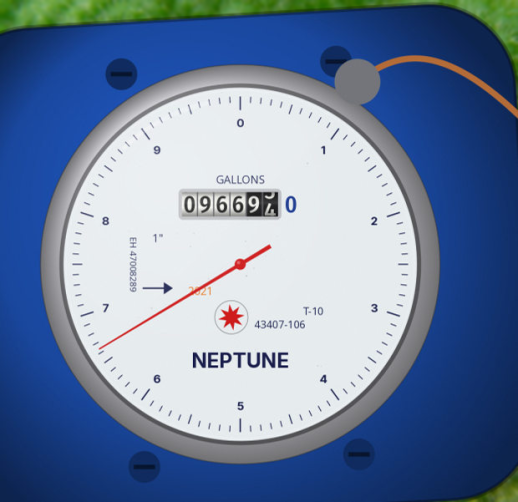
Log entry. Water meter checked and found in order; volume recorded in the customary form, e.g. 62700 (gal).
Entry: 966936.6 (gal)
